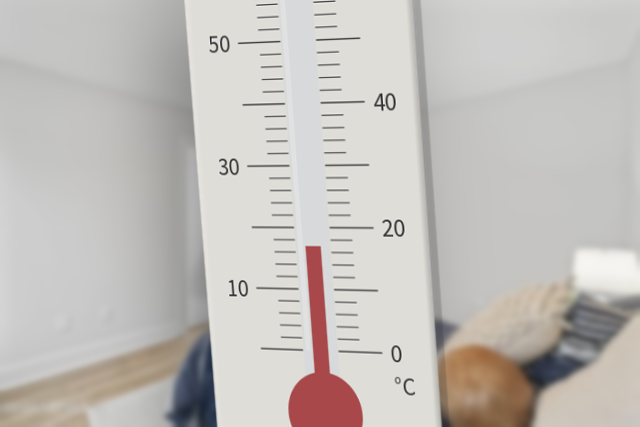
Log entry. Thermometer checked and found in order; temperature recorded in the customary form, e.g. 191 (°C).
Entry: 17 (°C)
